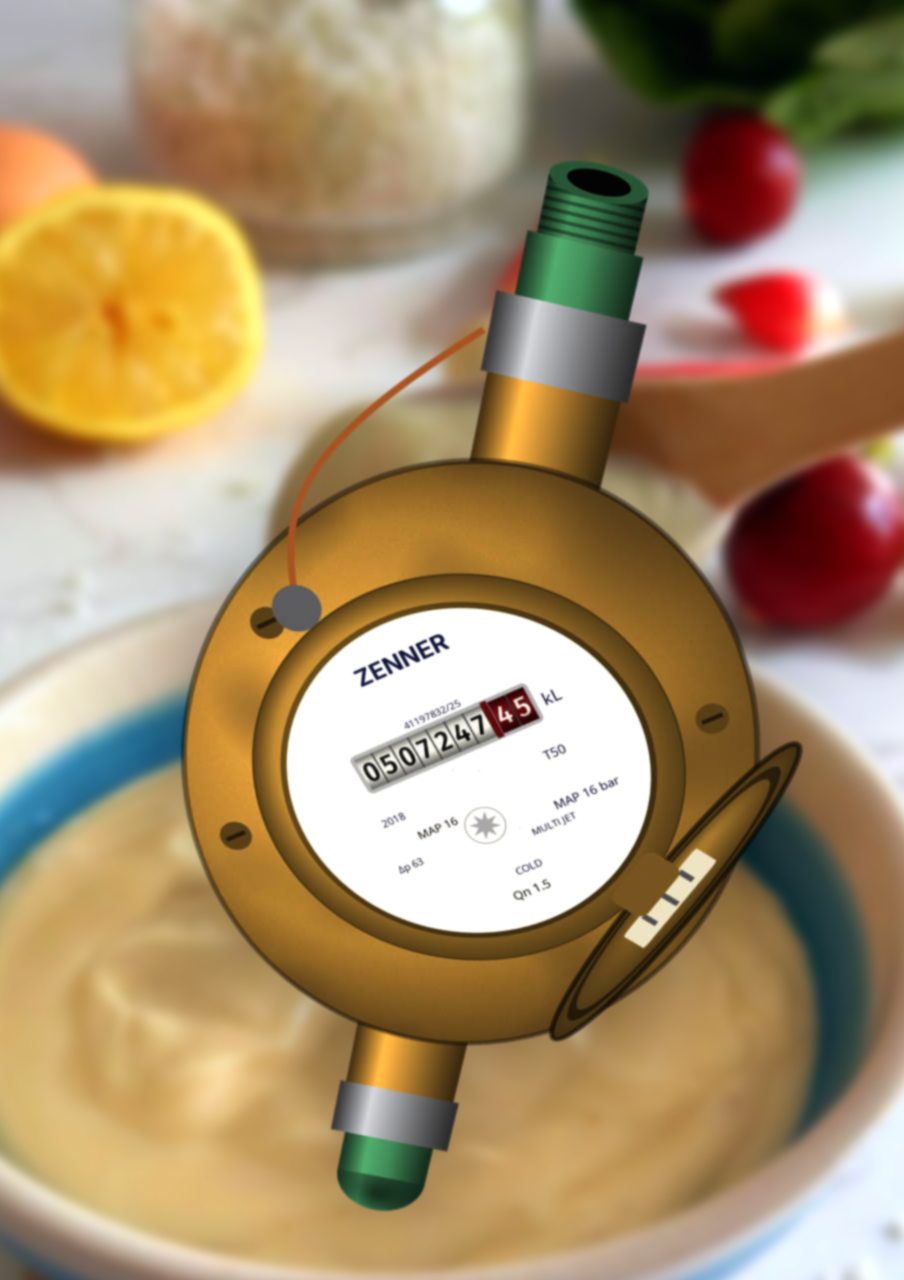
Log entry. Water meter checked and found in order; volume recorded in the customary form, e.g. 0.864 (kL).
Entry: 507247.45 (kL)
